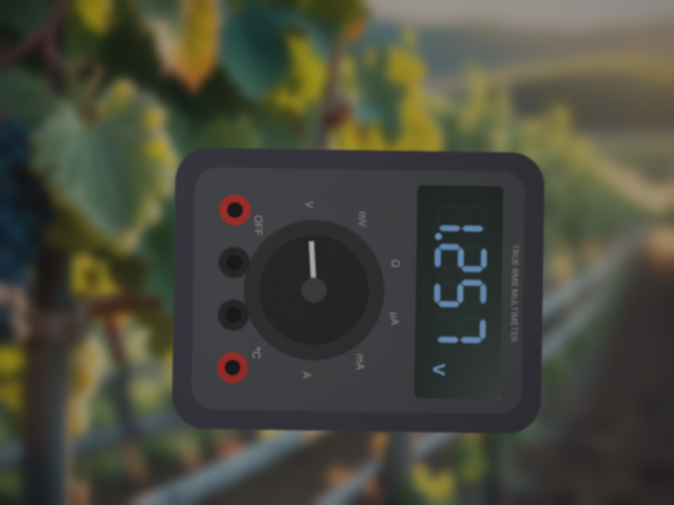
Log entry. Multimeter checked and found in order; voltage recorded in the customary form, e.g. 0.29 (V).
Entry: 1.257 (V)
